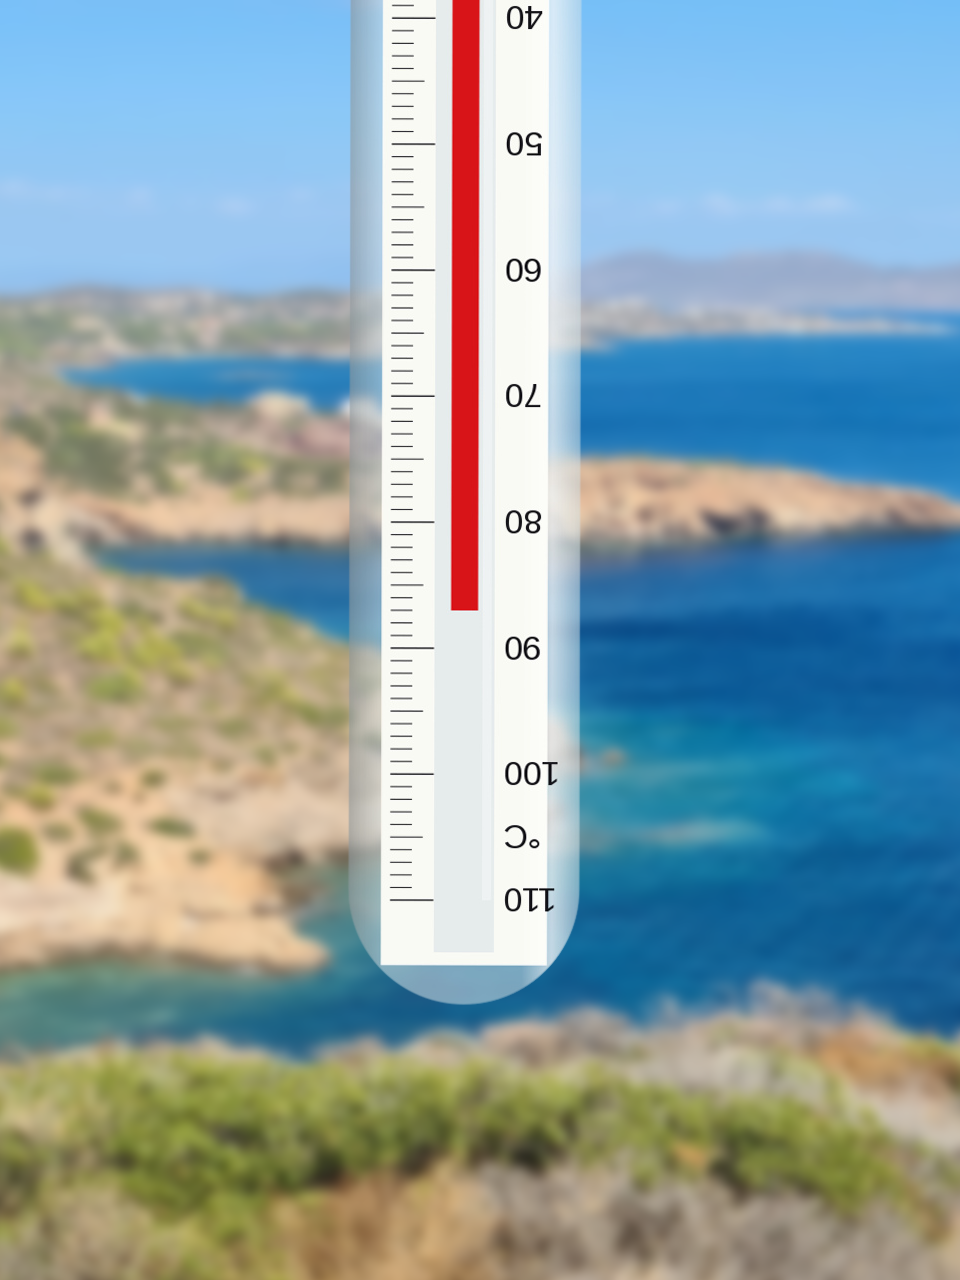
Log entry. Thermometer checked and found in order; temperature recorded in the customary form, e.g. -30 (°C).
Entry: 87 (°C)
